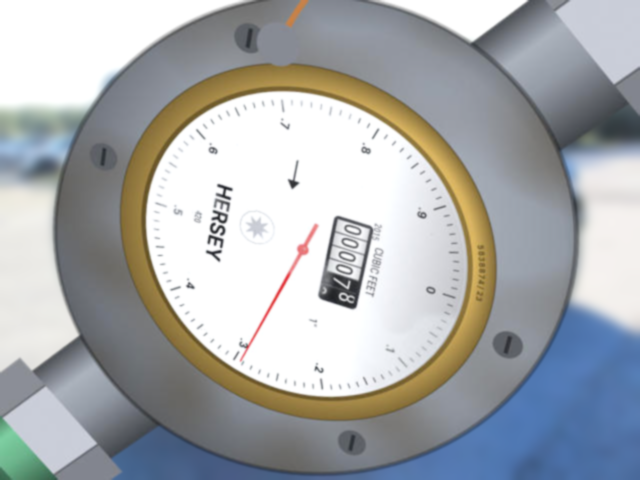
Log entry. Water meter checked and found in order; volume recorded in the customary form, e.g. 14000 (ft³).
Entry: 78.29 (ft³)
